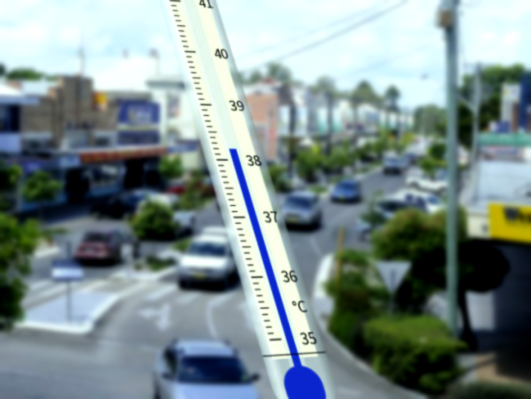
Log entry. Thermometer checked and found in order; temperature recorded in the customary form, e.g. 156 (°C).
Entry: 38.2 (°C)
